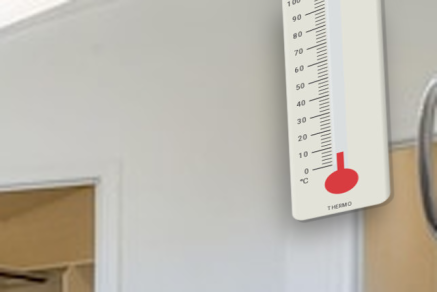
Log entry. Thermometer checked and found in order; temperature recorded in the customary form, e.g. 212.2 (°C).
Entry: 6 (°C)
